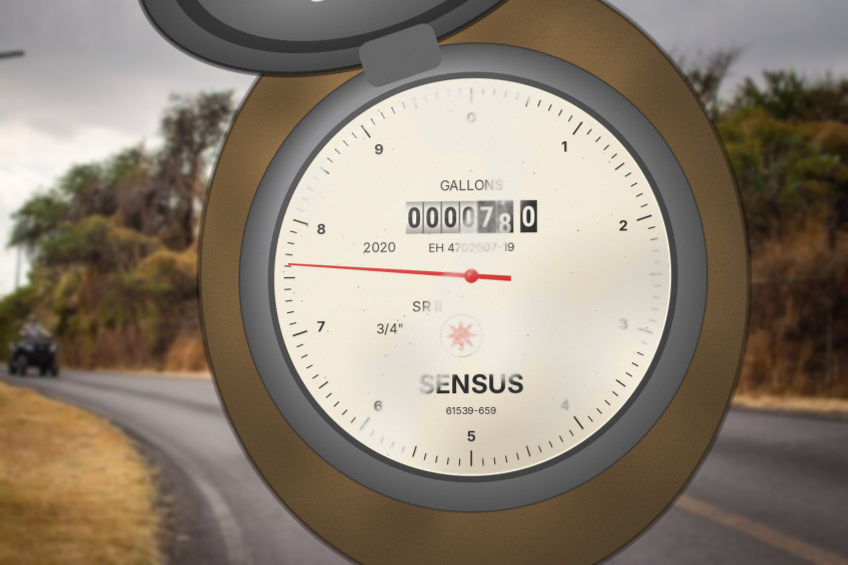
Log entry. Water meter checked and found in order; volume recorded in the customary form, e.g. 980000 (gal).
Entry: 777.6 (gal)
